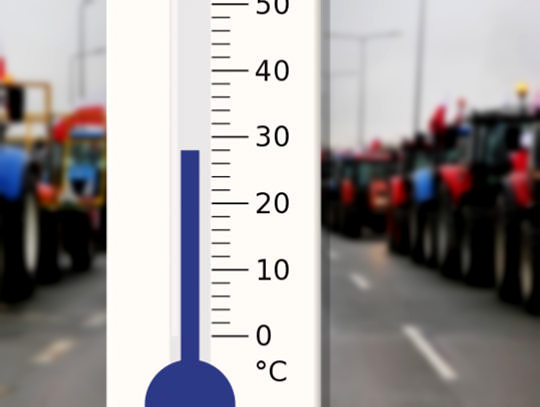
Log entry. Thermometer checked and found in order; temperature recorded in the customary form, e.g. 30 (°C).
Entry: 28 (°C)
